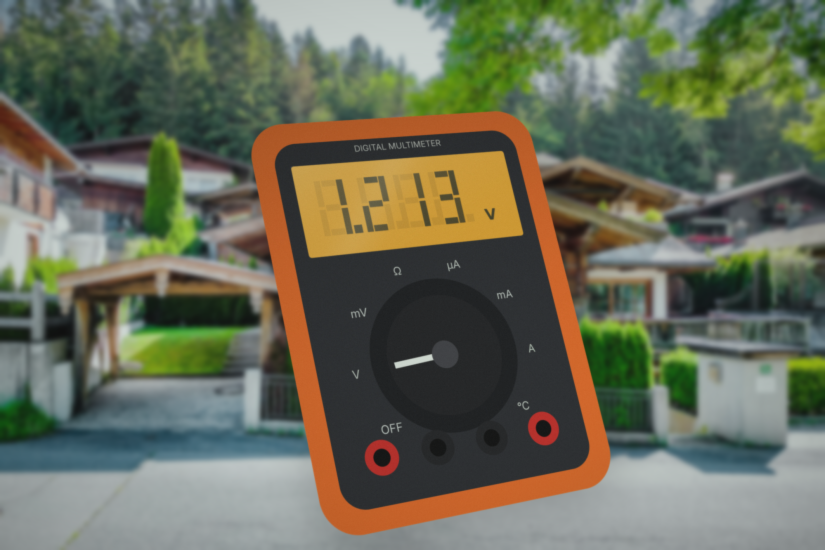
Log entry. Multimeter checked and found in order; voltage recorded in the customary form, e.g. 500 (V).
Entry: 1.213 (V)
